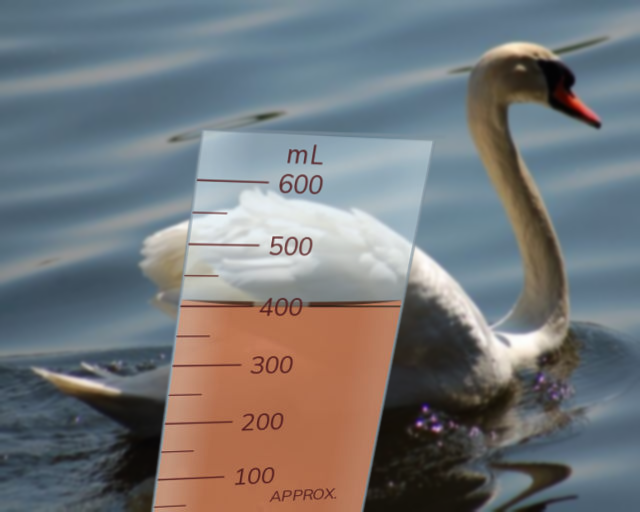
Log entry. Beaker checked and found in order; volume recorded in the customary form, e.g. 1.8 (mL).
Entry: 400 (mL)
